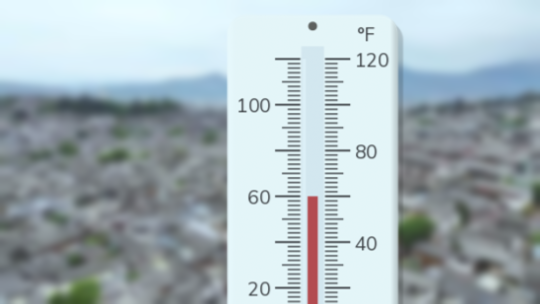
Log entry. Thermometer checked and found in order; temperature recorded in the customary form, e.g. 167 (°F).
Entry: 60 (°F)
